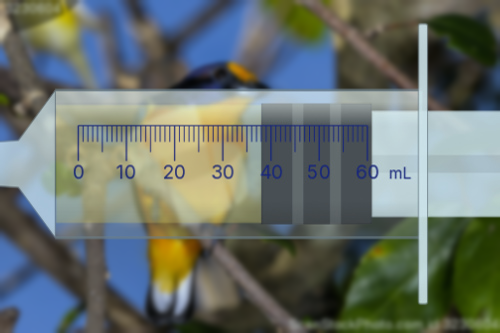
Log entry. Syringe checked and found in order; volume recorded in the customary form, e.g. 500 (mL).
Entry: 38 (mL)
